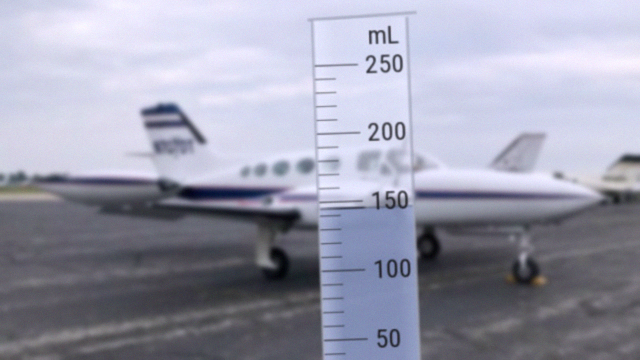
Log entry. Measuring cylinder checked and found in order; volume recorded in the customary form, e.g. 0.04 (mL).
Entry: 145 (mL)
